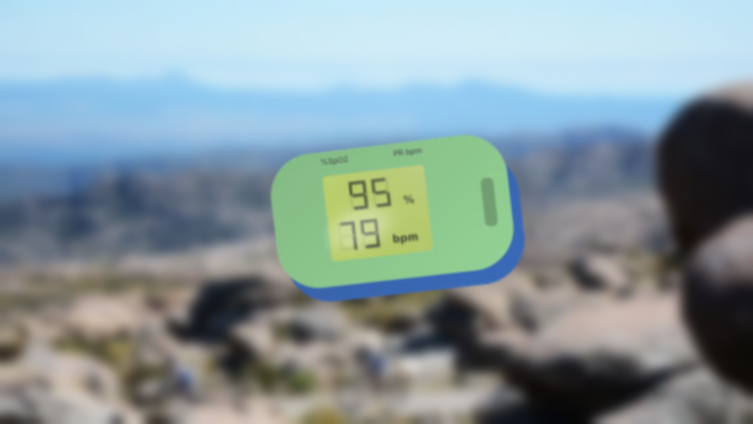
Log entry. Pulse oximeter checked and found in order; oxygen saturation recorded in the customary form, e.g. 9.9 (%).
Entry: 95 (%)
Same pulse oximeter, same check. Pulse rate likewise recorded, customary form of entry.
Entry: 79 (bpm)
